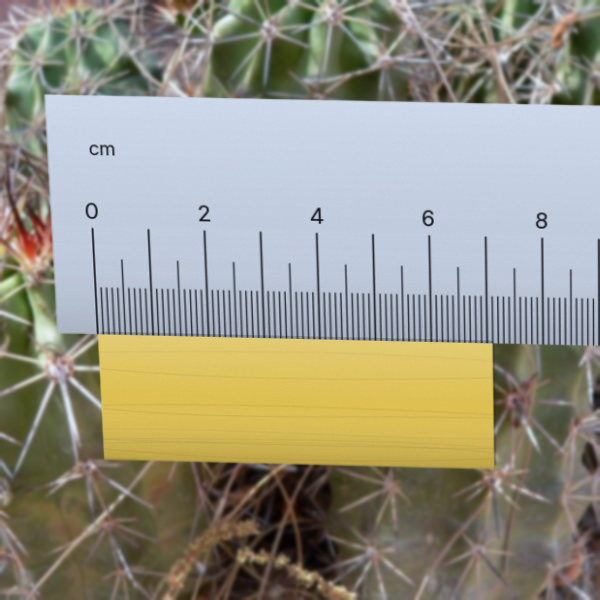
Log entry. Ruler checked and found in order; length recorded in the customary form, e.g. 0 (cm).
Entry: 7.1 (cm)
